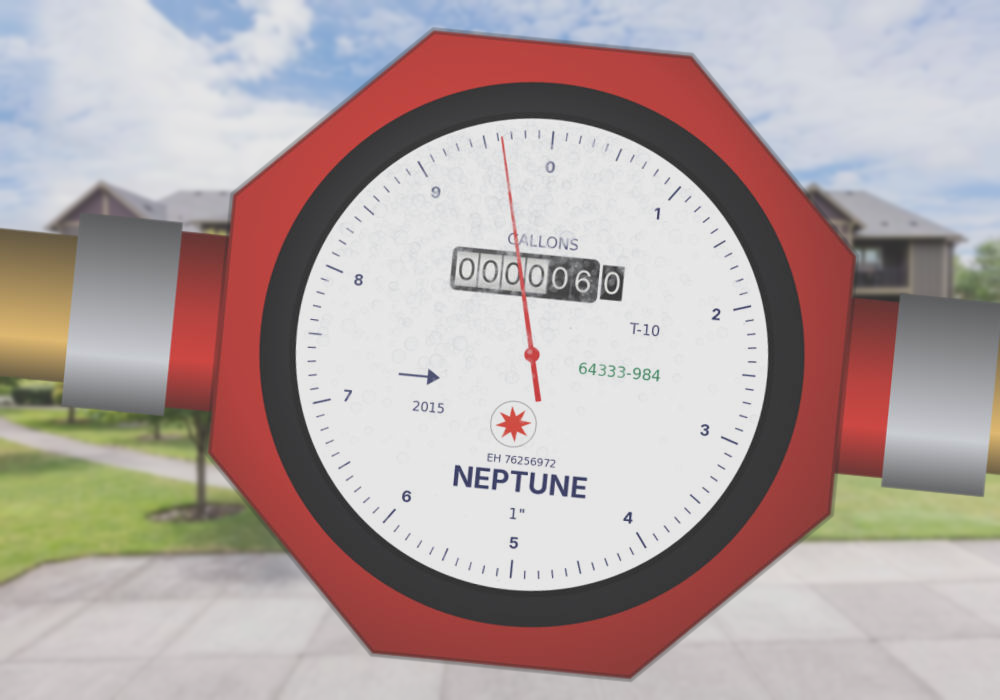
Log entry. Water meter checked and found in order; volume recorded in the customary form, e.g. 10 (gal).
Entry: 59.6 (gal)
